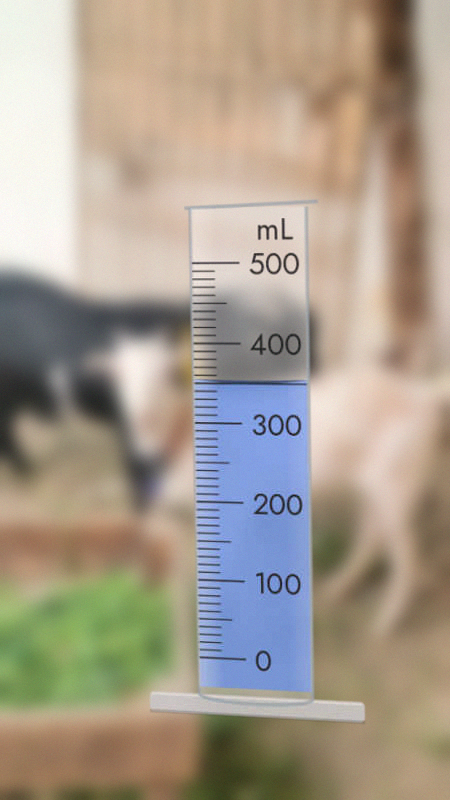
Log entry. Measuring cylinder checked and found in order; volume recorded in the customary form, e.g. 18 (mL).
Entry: 350 (mL)
